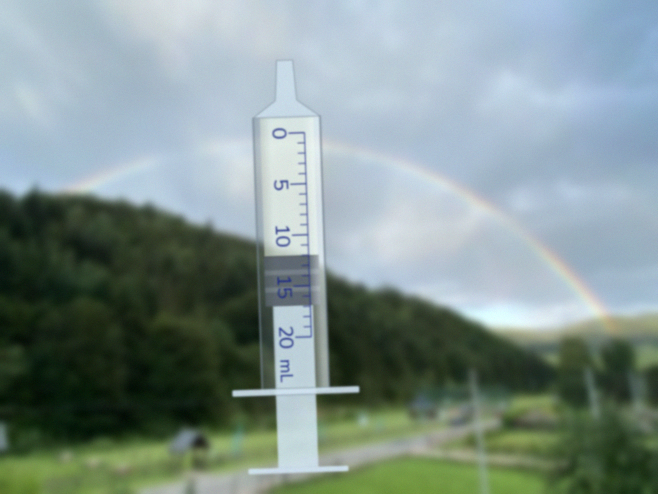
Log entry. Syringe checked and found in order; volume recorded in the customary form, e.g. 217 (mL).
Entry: 12 (mL)
